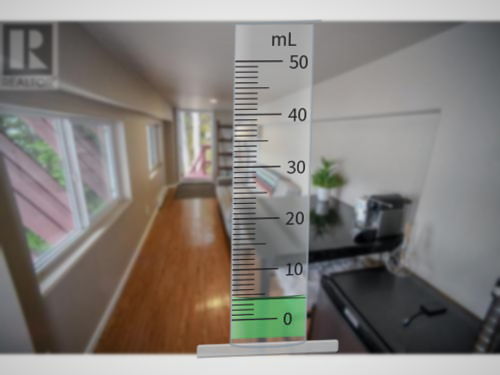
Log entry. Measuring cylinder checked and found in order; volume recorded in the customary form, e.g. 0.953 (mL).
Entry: 4 (mL)
